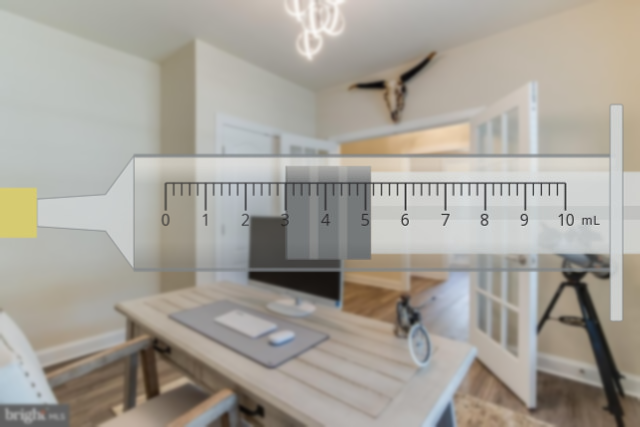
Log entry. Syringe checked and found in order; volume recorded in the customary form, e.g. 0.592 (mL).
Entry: 3 (mL)
